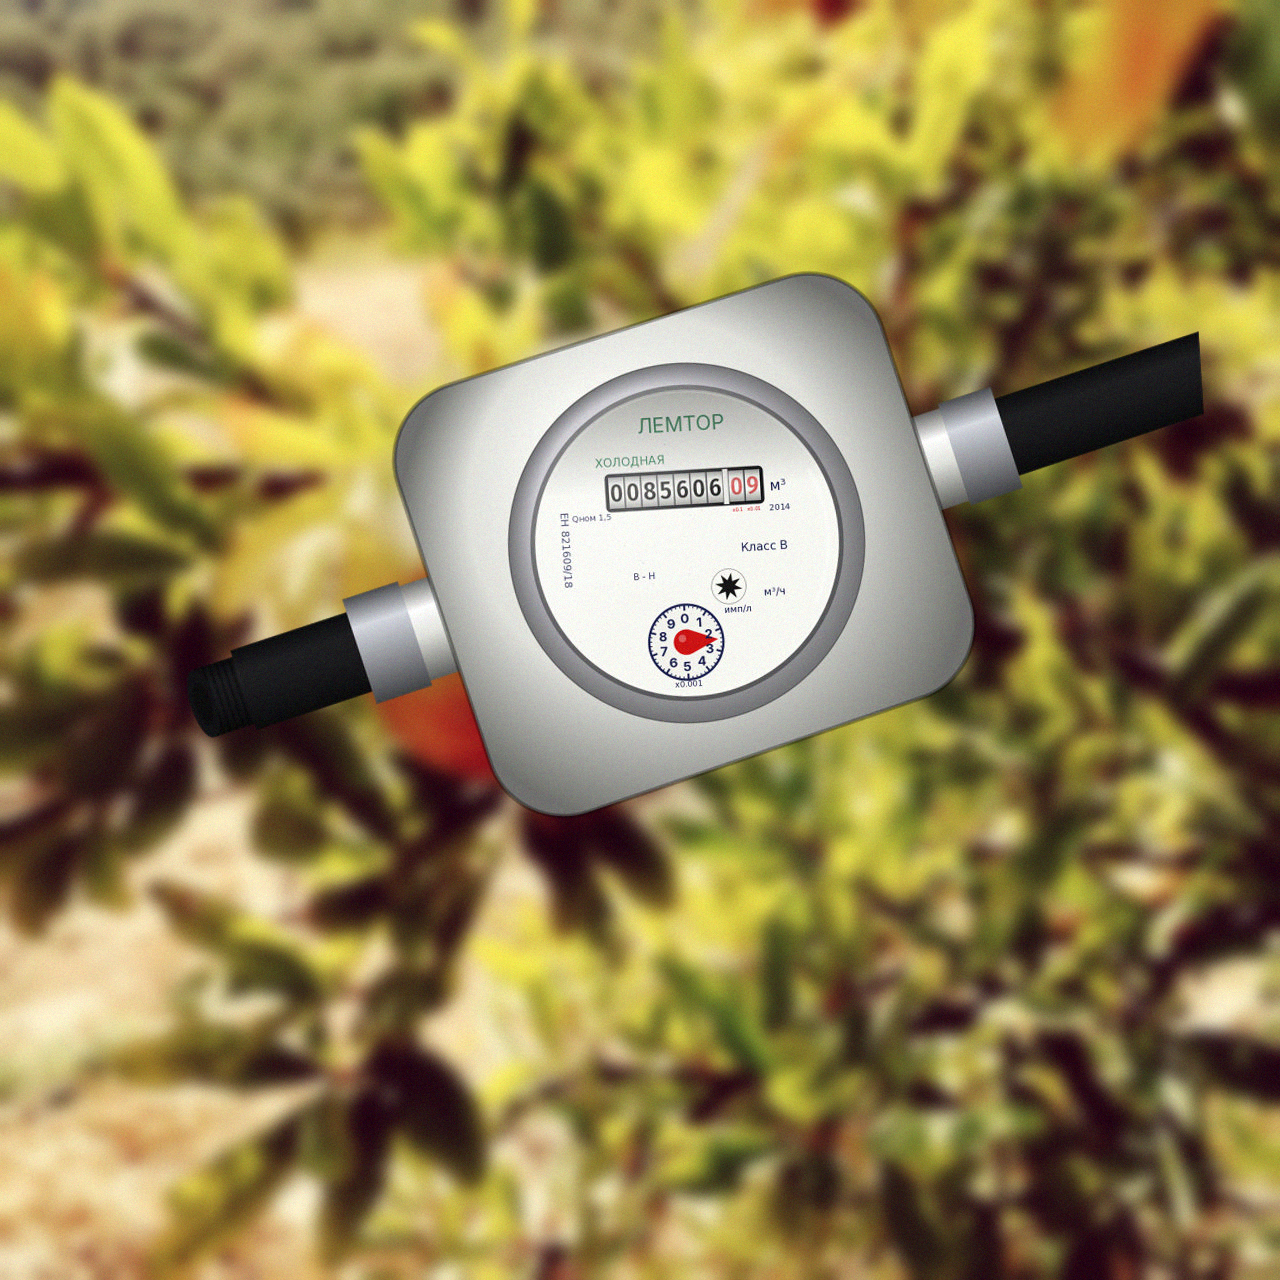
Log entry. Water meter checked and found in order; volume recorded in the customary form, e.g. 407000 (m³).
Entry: 85606.092 (m³)
